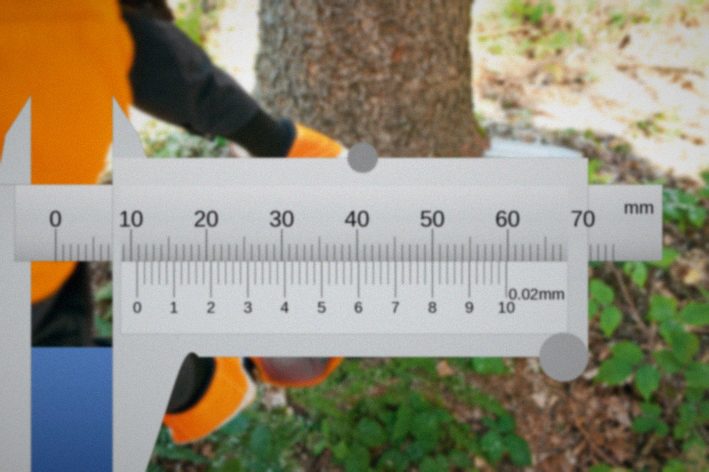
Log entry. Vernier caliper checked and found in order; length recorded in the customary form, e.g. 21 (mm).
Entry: 10.8 (mm)
